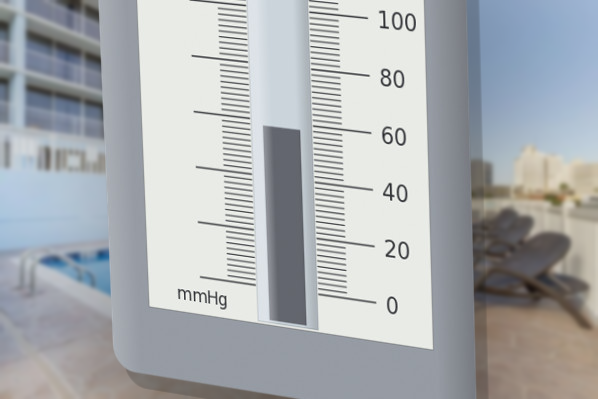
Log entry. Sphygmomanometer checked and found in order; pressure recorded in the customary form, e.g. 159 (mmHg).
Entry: 58 (mmHg)
